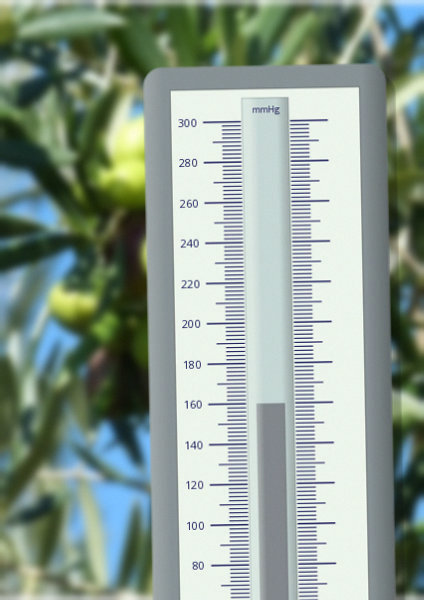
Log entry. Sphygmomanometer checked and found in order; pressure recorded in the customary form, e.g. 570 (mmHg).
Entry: 160 (mmHg)
